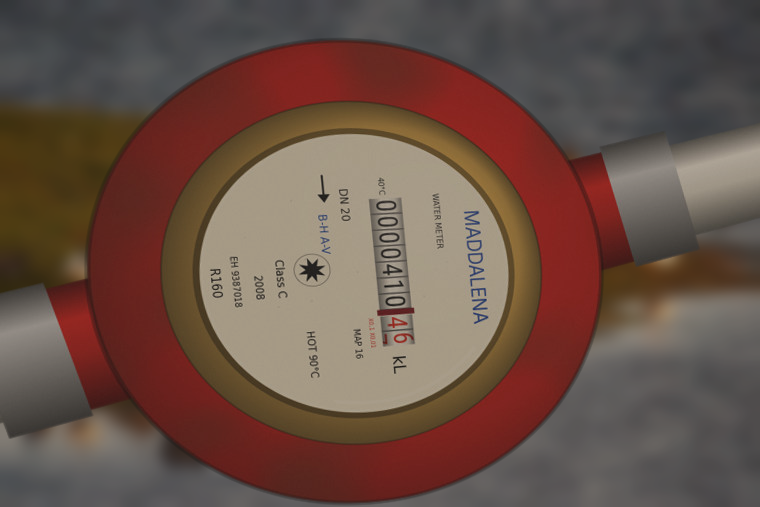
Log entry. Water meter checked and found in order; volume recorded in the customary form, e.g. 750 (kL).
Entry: 410.46 (kL)
